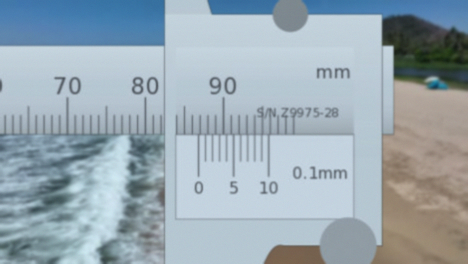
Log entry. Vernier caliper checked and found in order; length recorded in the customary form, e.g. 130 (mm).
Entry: 86.8 (mm)
